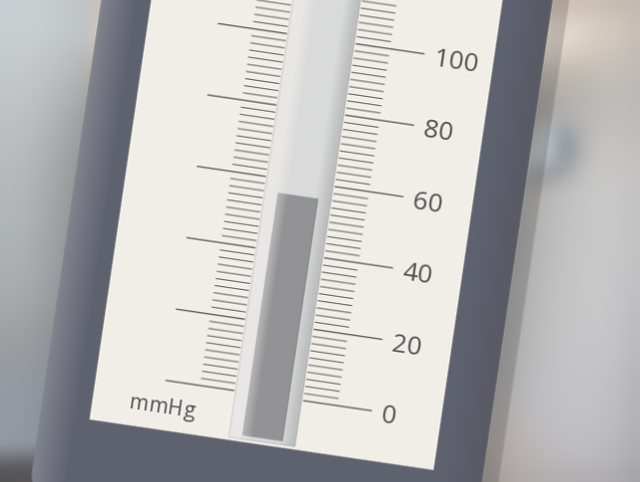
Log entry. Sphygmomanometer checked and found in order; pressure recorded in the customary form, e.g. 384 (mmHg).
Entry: 56 (mmHg)
